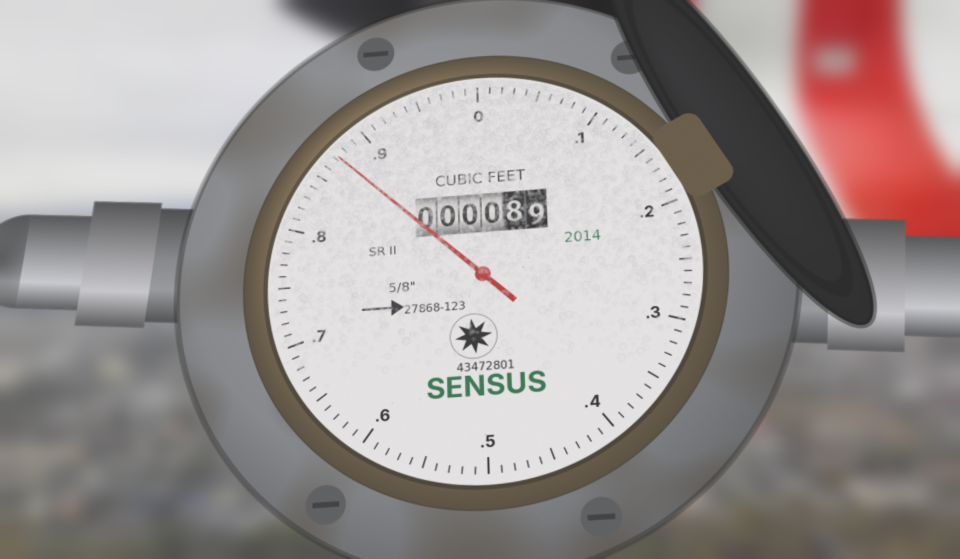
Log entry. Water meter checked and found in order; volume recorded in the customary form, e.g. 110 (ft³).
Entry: 88.87 (ft³)
